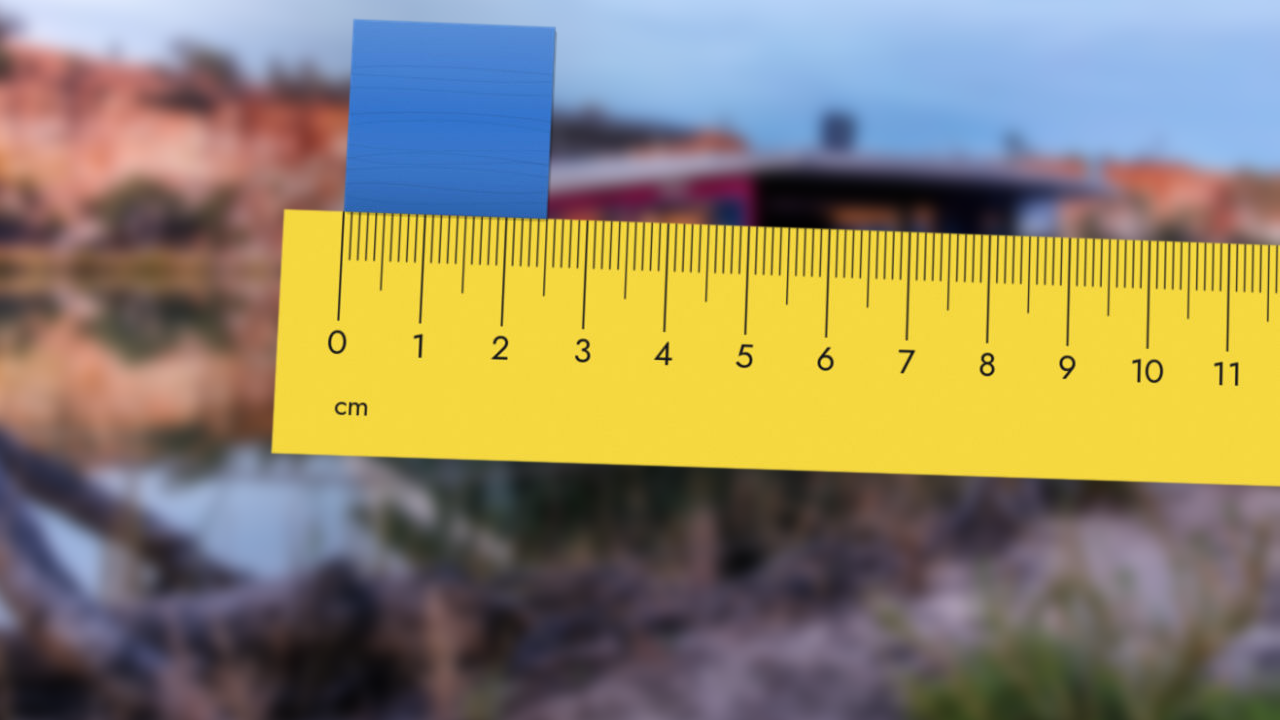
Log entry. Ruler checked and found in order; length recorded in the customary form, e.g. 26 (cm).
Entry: 2.5 (cm)
